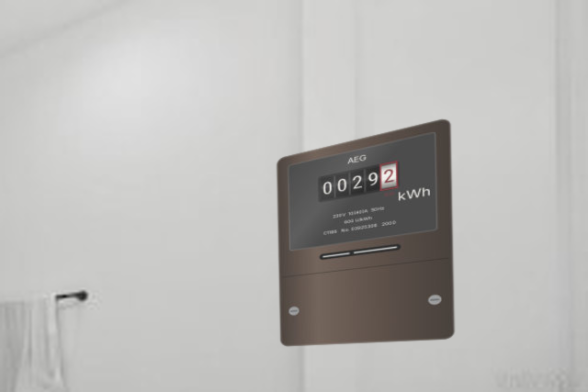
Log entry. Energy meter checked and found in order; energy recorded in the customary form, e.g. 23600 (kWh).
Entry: 29.2 (kWh)
